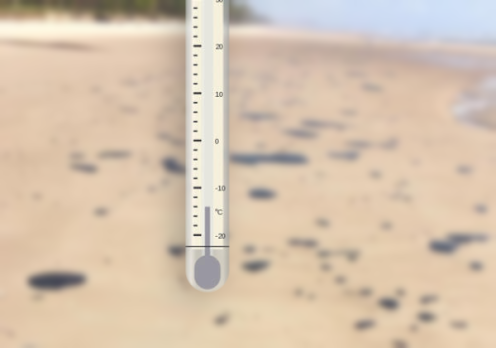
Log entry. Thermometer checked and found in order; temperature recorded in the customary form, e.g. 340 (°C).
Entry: -14 (°C)
